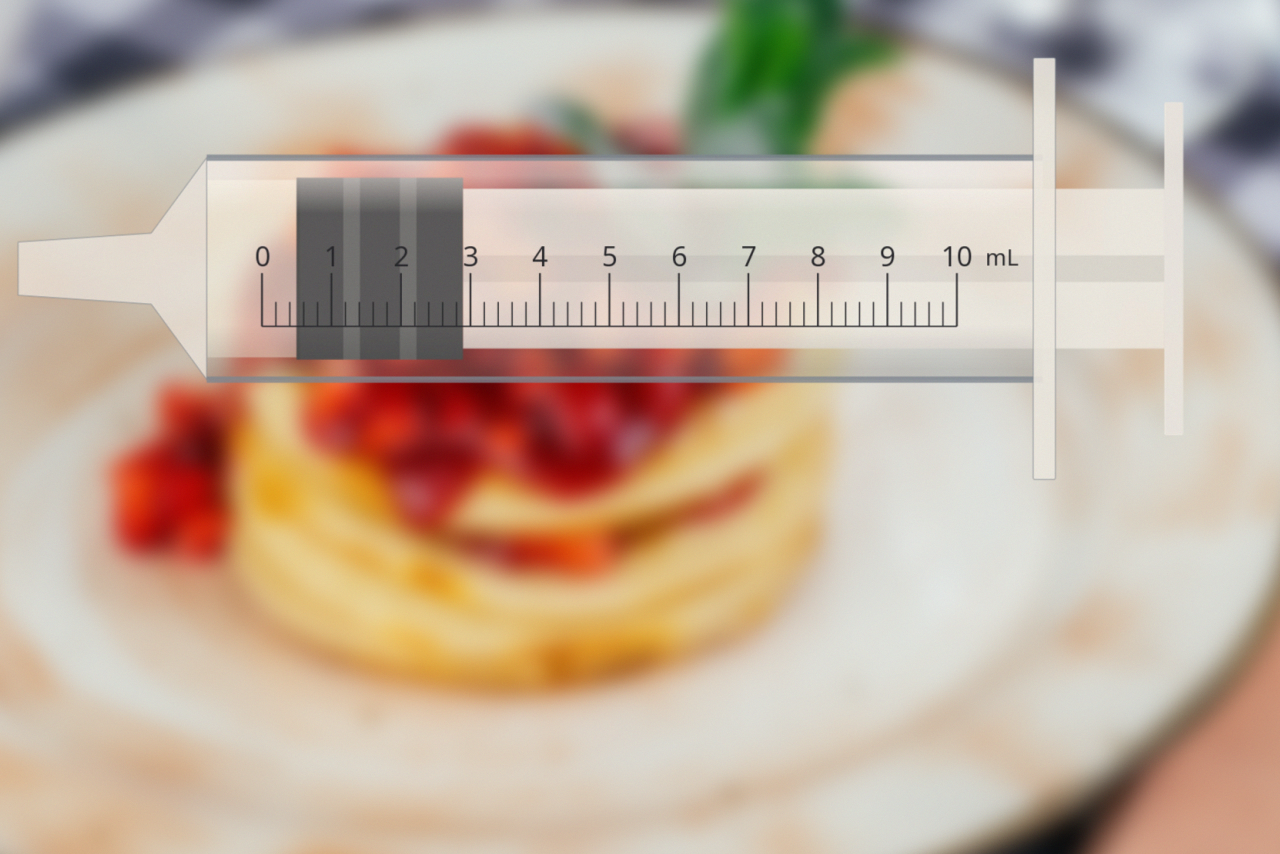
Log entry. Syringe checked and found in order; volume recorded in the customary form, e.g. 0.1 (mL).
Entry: 0.5 (mL)
